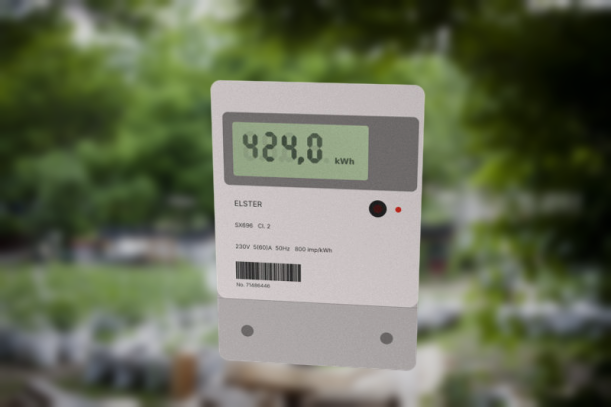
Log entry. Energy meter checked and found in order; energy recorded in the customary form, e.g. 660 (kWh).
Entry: 424.0 (kWh)
